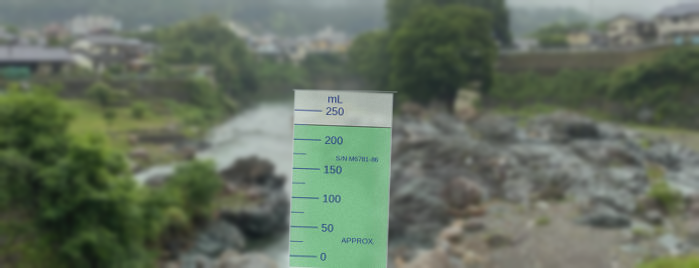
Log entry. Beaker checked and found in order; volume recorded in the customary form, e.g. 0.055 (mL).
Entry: 225 (mL)
